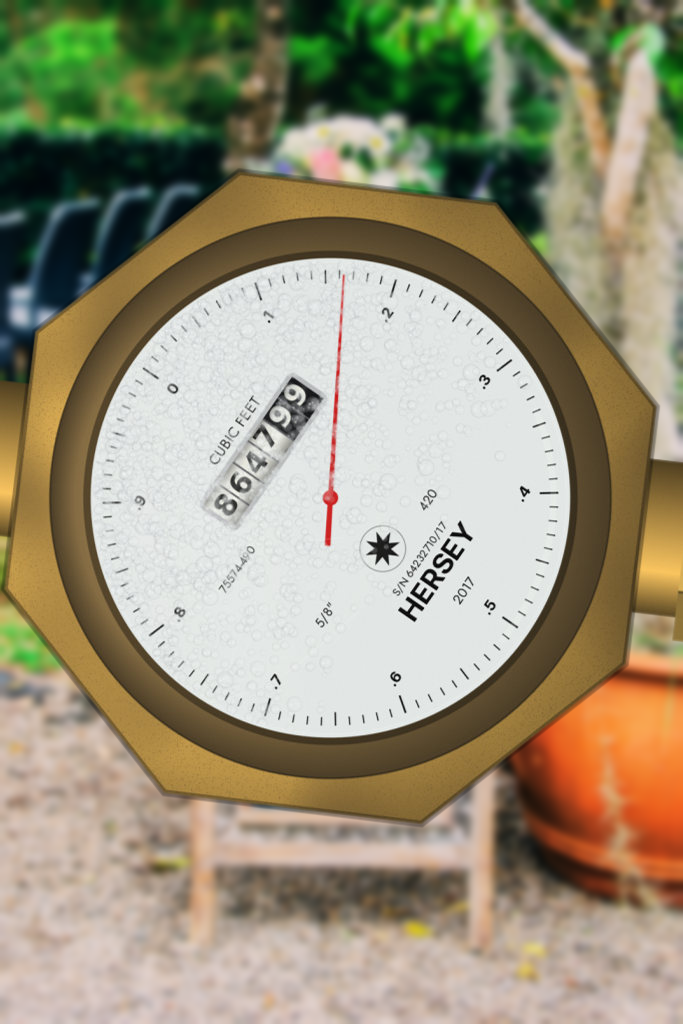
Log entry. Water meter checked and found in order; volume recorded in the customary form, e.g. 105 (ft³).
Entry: 864799.16 (ft³)
